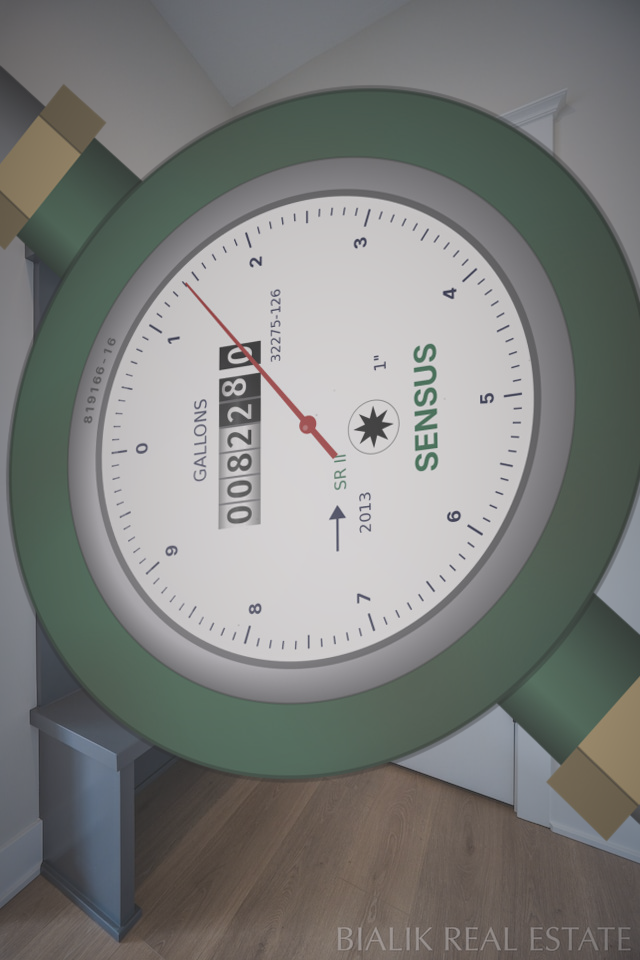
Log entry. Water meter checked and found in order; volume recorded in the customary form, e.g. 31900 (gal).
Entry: 82281.4 (gal)
